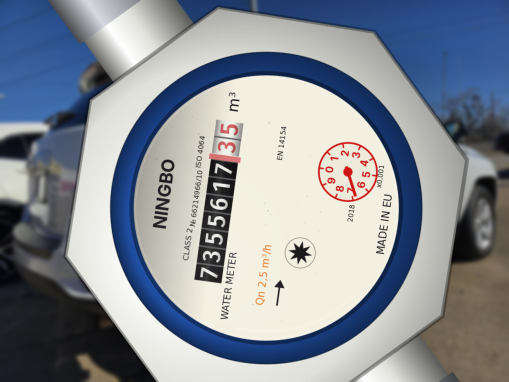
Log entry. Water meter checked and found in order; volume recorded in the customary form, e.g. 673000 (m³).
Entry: 7355617.356 (m³)
